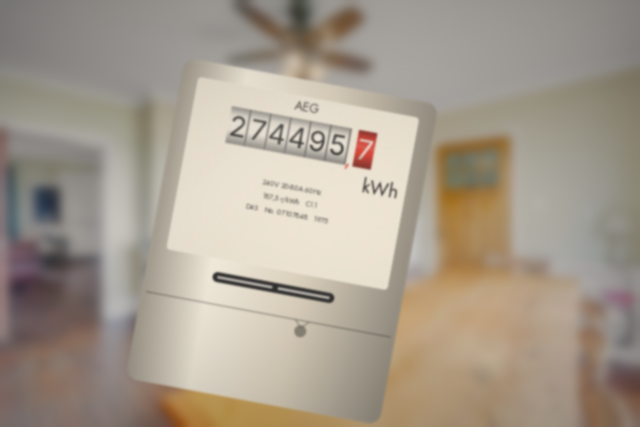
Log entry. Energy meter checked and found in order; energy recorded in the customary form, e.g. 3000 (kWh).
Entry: 274495.7 (kWh)
